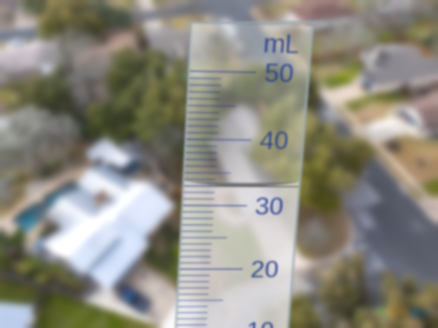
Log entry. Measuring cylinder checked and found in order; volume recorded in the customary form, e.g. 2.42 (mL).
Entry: 33 (mL)
